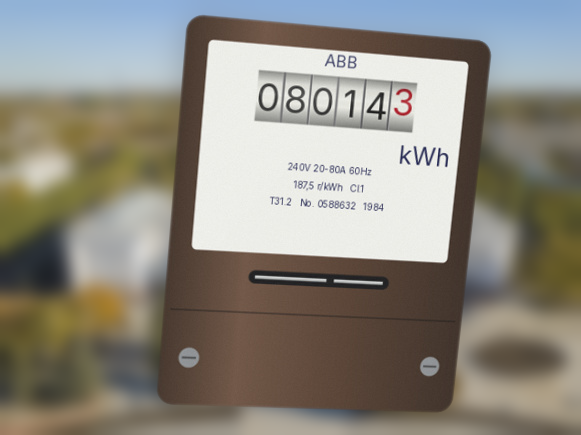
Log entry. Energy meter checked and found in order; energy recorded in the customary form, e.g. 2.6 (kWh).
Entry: 8014.3 (kWh)
